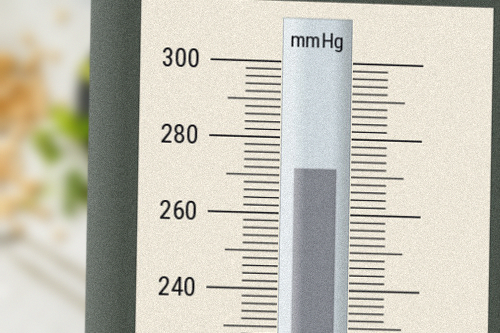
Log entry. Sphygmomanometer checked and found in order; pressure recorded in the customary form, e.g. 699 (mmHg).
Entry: 272 (mmHg)
